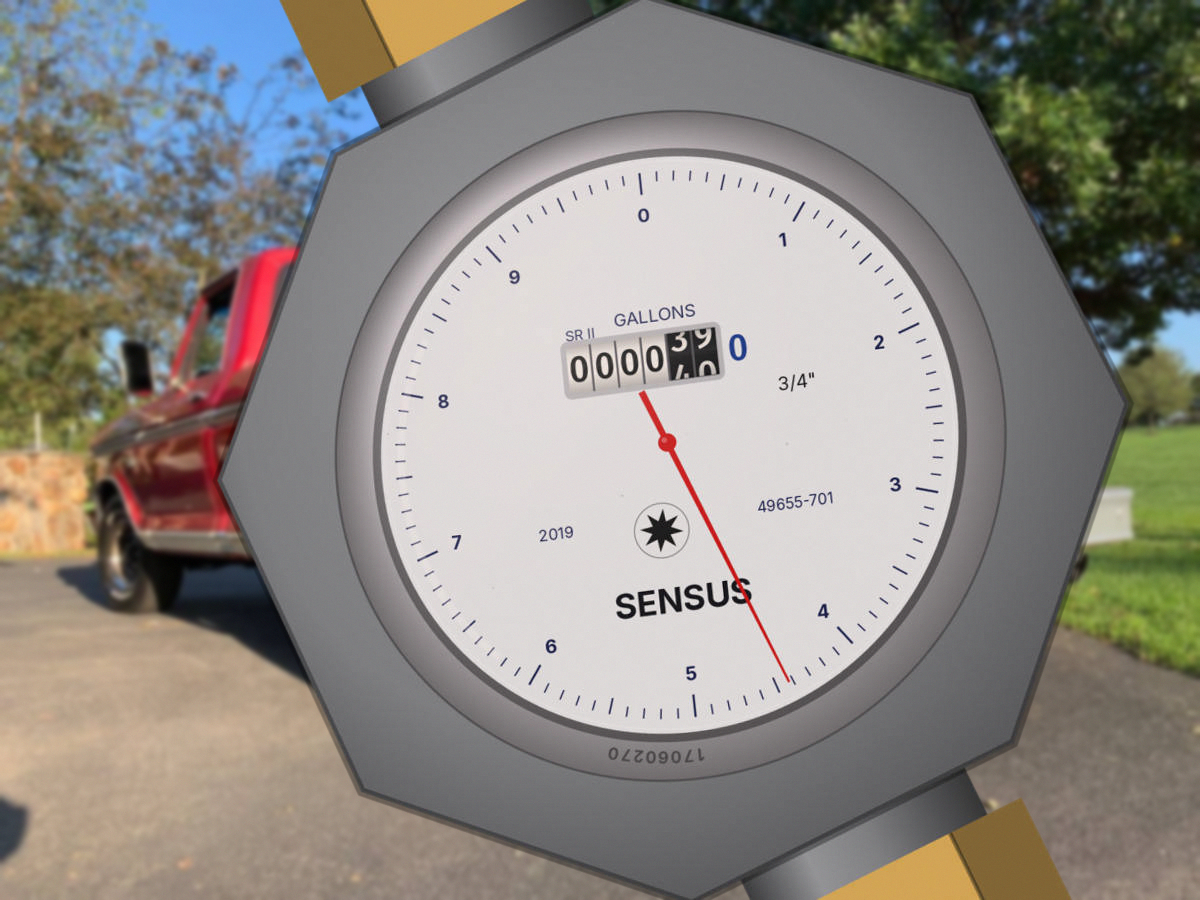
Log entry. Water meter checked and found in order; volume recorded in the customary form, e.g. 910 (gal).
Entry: 394.4 (gal)
